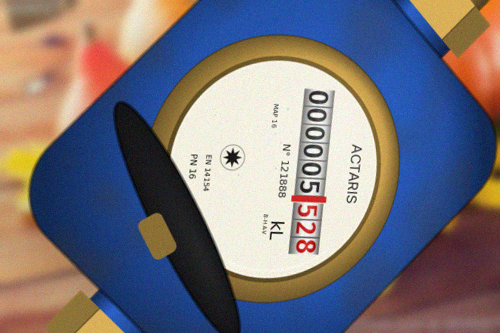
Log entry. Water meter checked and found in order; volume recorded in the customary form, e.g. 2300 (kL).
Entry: 5.528 (kL)
